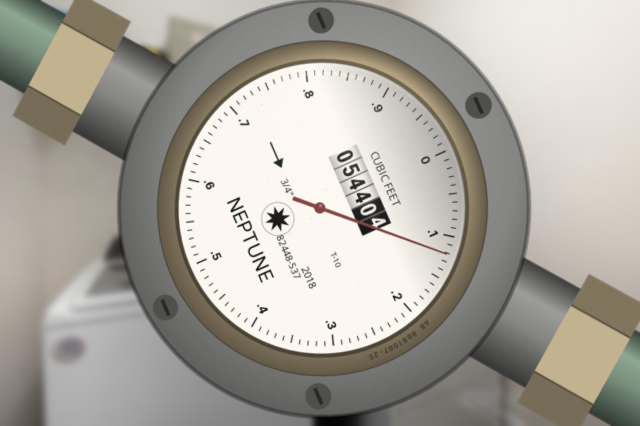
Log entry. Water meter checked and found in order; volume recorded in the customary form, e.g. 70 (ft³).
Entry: 54404.12 (ft³)
